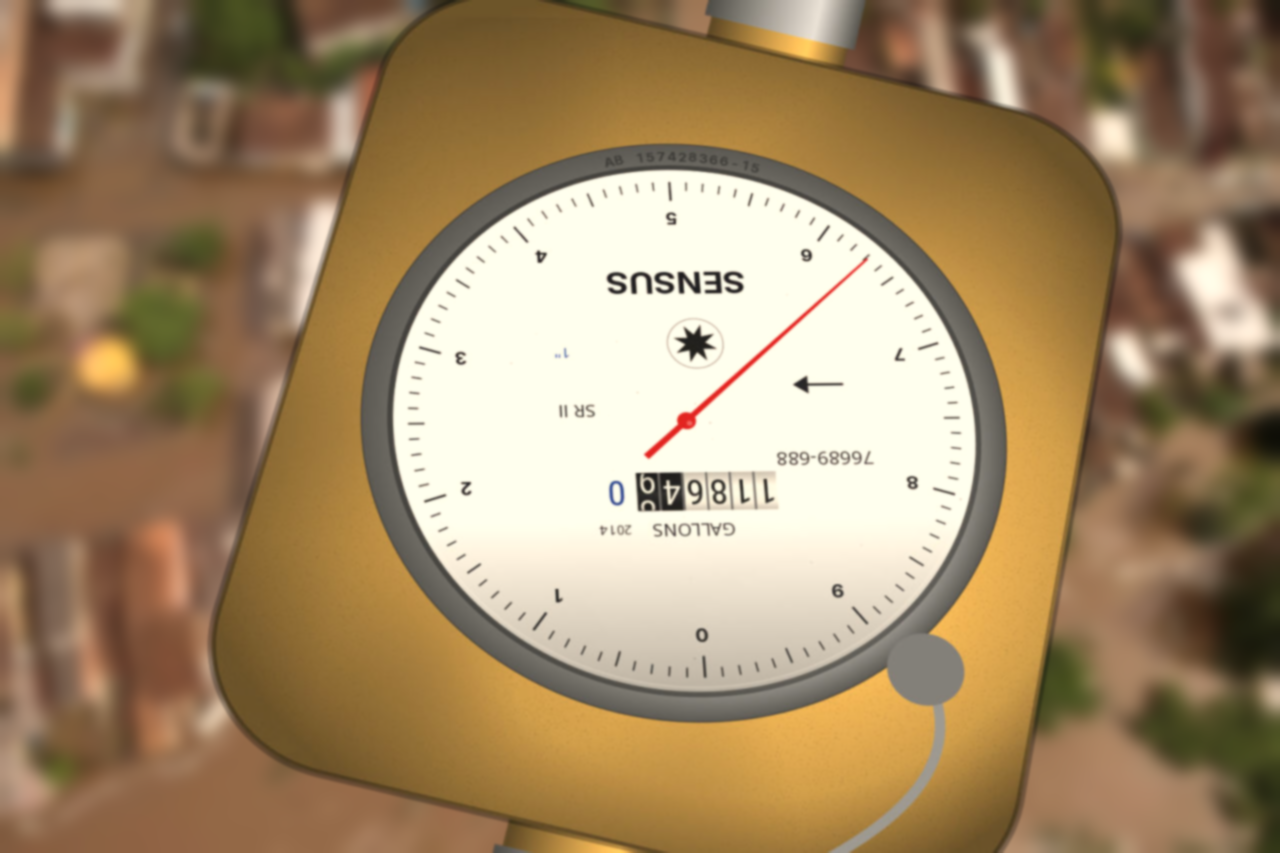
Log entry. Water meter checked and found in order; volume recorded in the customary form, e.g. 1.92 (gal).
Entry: 1186486.3 (gal)
